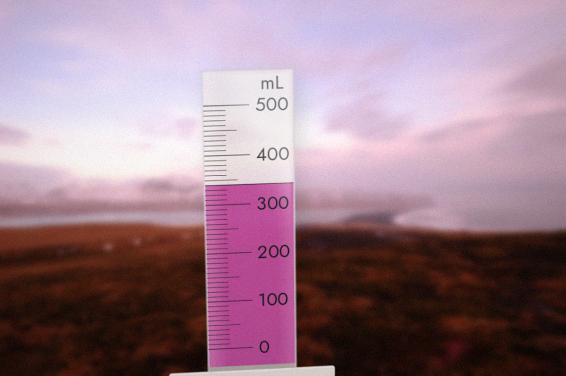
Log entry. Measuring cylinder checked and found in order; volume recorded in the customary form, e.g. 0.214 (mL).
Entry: 340 (mL)
